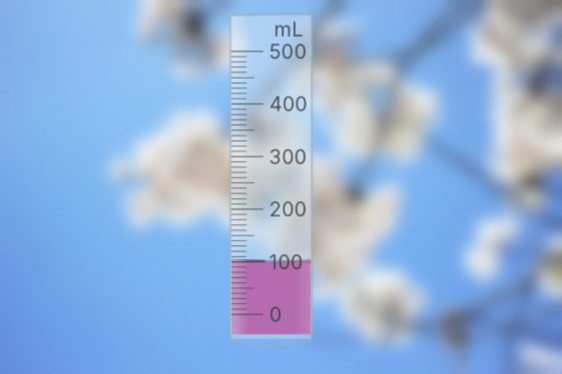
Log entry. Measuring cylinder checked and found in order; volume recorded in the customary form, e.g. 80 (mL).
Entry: 100 (mL)
